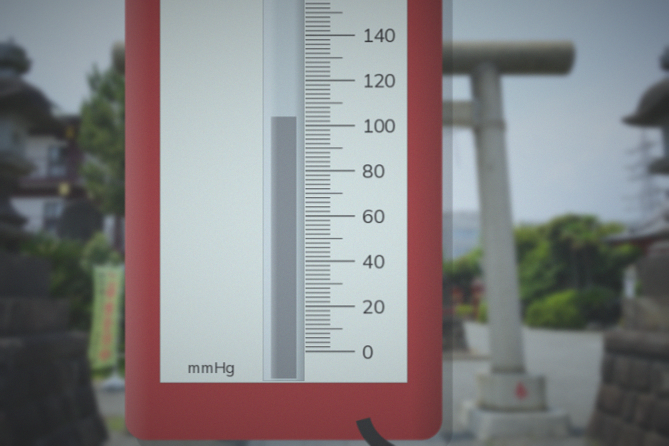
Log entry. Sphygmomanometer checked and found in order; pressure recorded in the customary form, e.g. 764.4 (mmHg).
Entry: 104 (mmHg)
